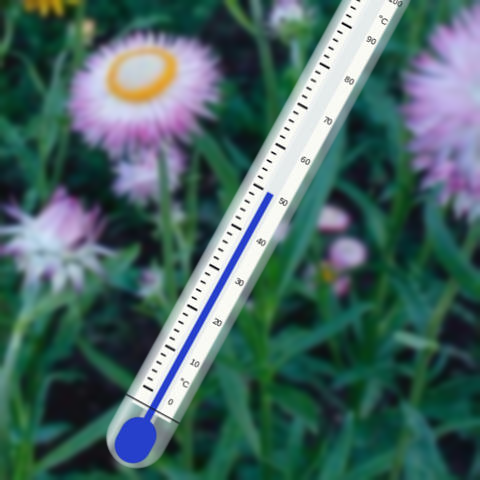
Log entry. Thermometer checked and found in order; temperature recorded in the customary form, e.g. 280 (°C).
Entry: 50 (°C)
